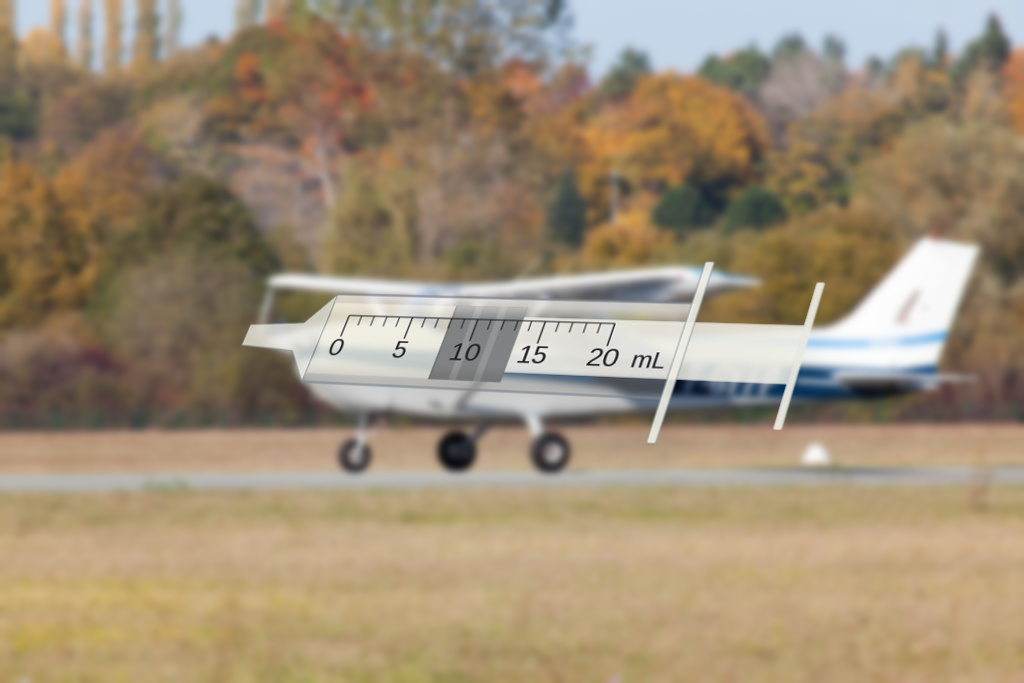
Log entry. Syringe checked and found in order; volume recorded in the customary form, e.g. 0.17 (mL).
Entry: 8 (mL)
